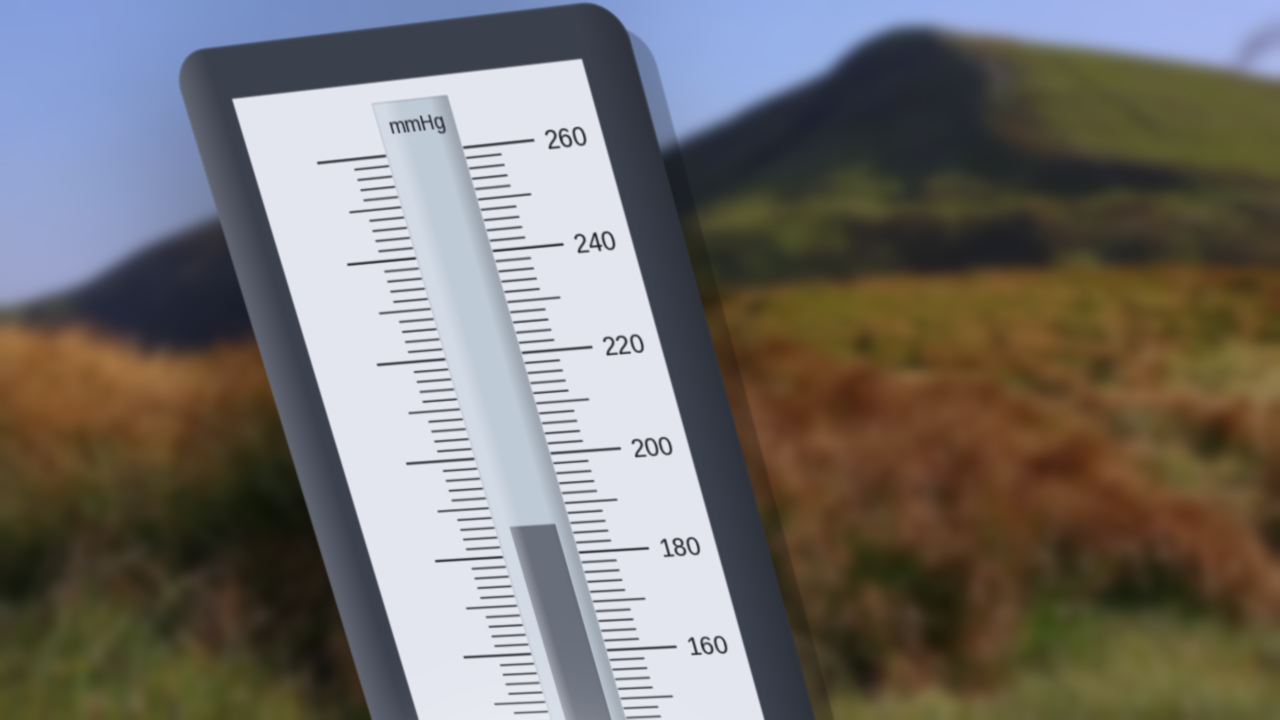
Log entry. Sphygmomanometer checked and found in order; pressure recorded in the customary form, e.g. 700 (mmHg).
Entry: 186 (mmHg)
